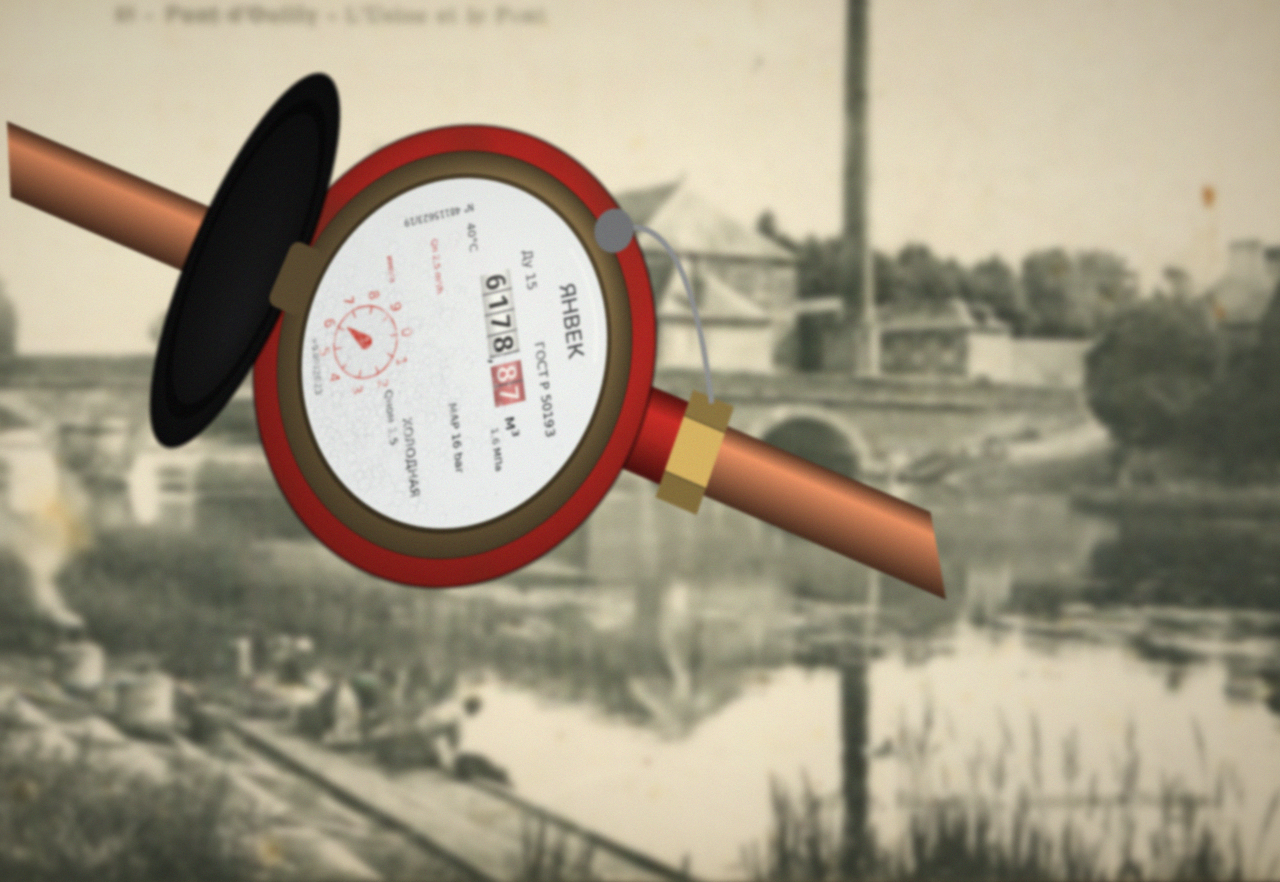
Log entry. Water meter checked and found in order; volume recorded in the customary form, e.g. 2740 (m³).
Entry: 6178.876 (m³)
